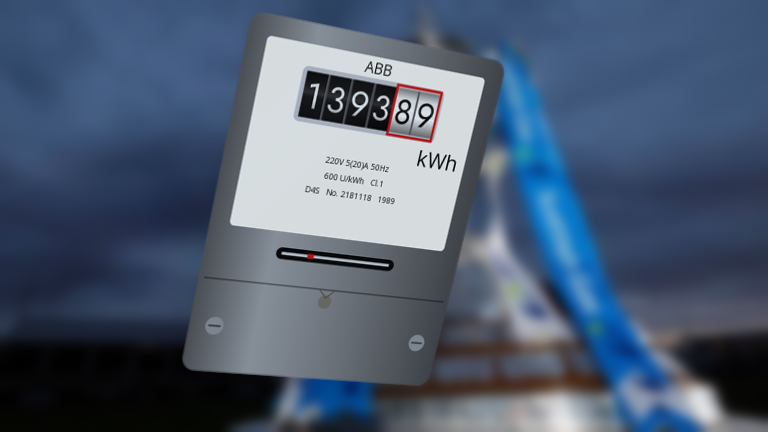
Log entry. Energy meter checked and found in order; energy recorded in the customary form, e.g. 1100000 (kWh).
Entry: 1393.89 (kWh)
